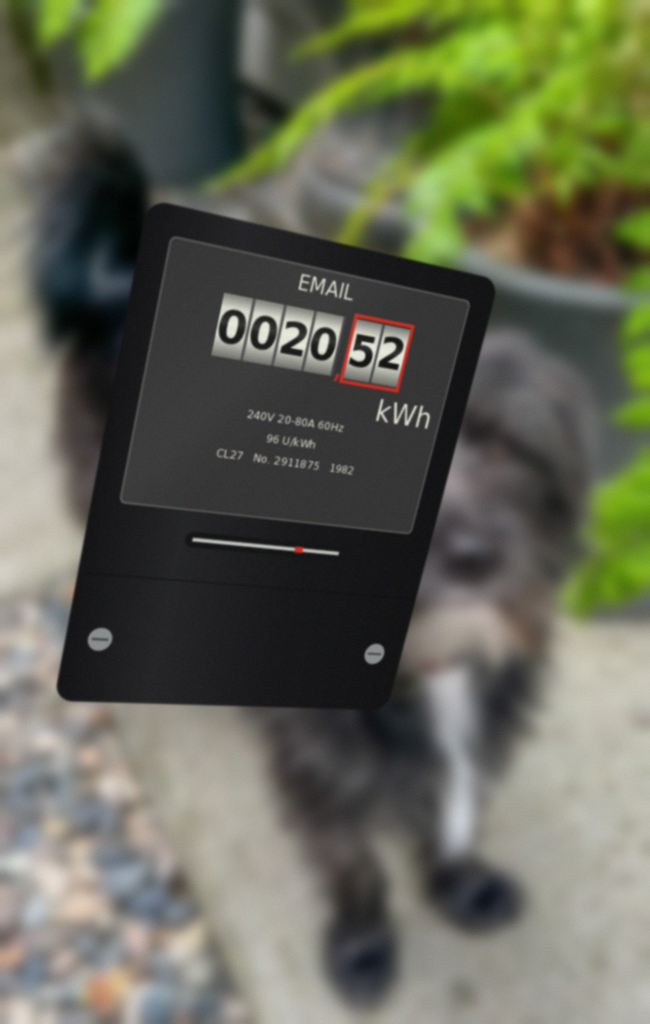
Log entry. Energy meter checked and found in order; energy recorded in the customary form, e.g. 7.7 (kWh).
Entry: 20.52 (kWh)
